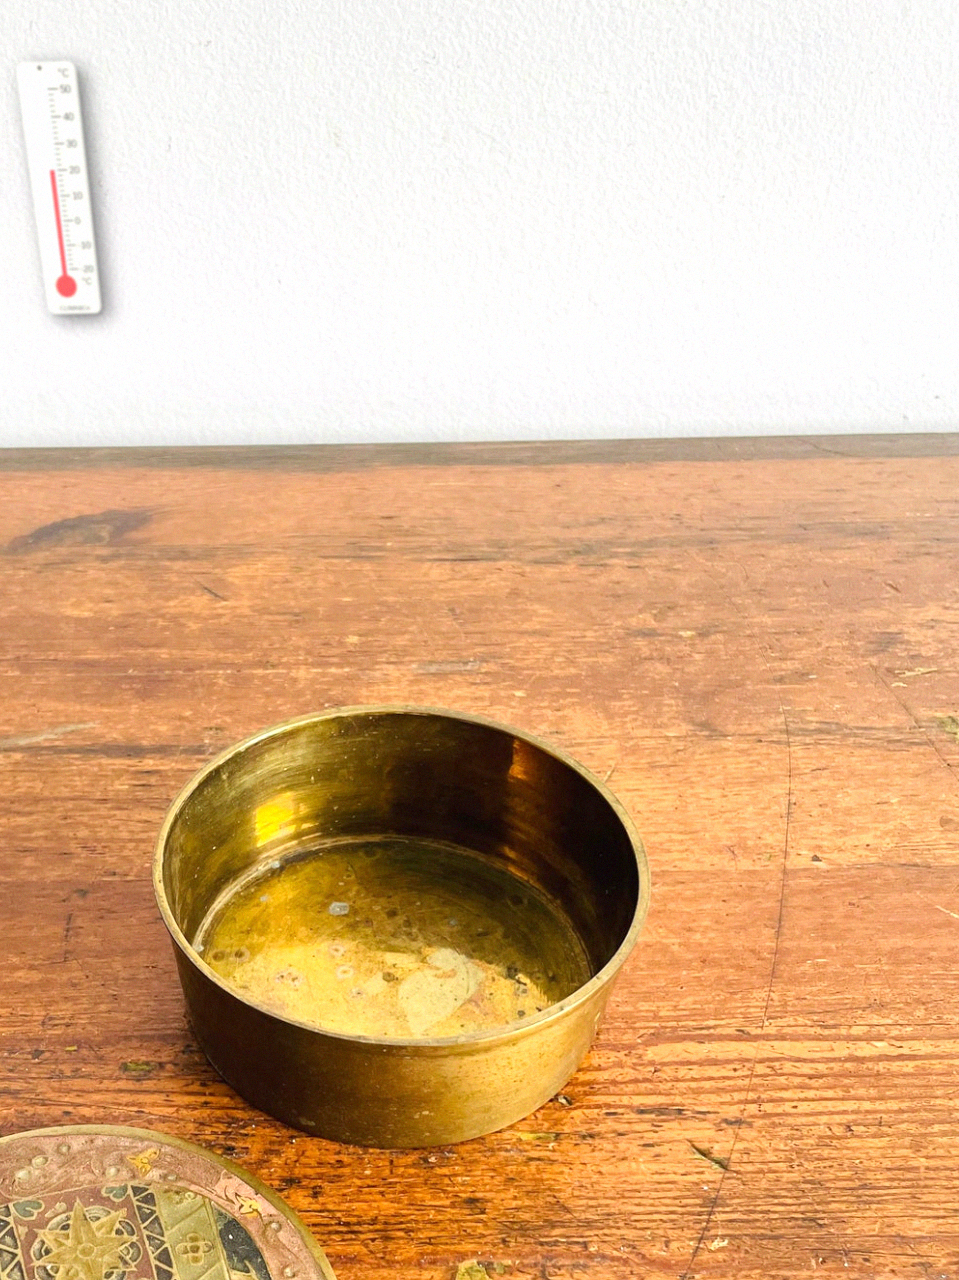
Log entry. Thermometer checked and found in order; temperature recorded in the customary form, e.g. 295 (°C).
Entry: 20 (°C)
